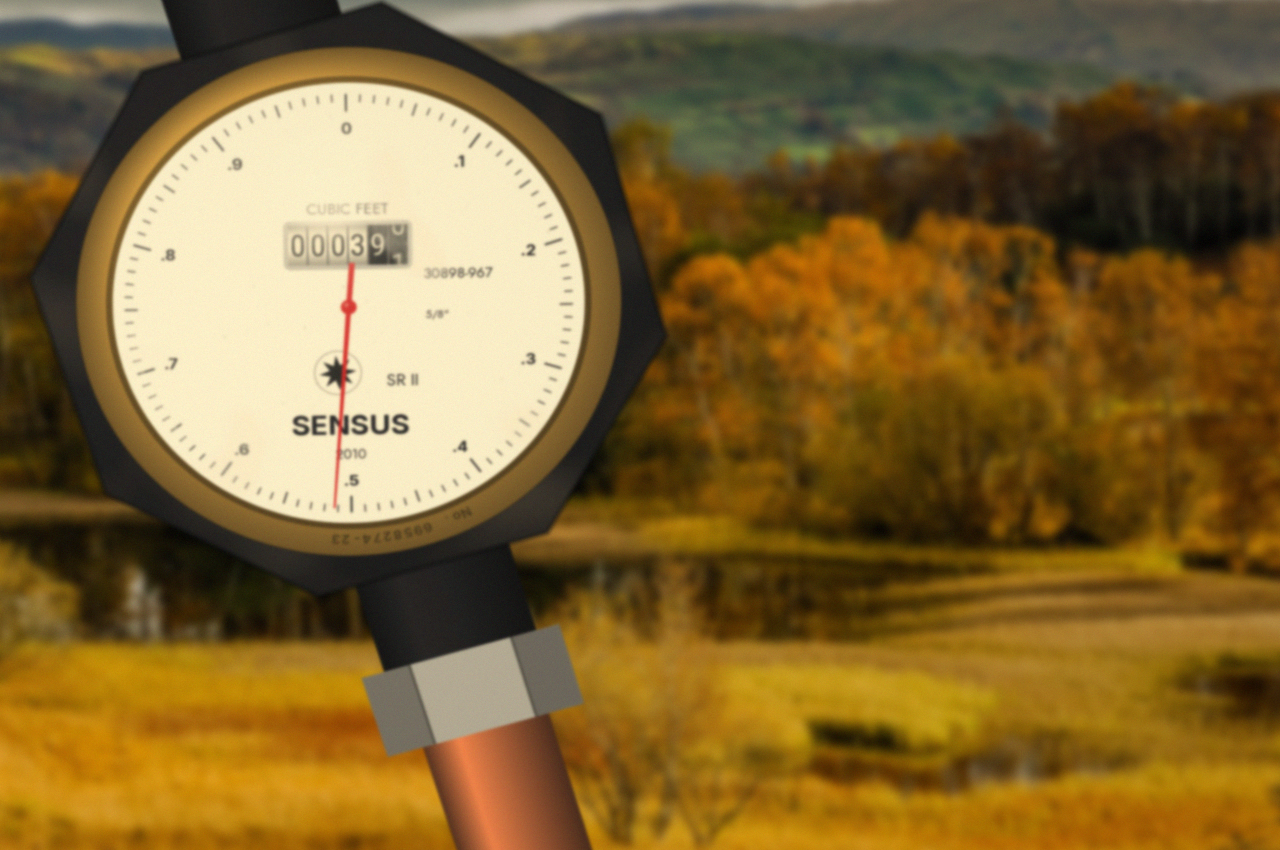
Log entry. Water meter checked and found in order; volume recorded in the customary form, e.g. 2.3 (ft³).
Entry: 390.51 (ft³)
